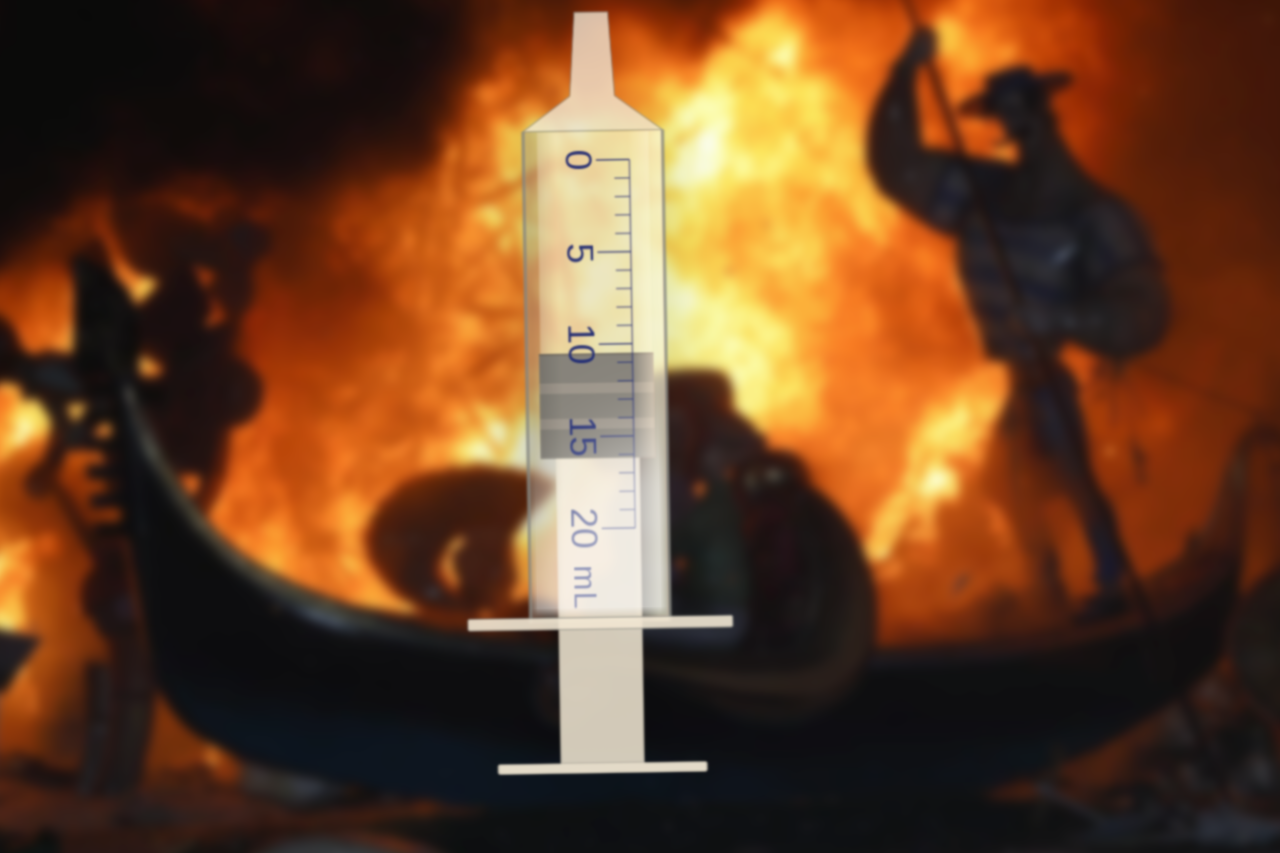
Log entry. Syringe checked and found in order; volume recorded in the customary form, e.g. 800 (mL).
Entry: 10.5 (mL)
